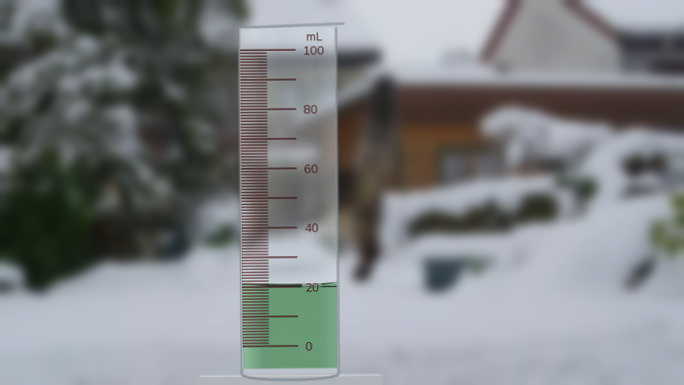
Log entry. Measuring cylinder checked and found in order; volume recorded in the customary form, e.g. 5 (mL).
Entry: 20 (mL)
